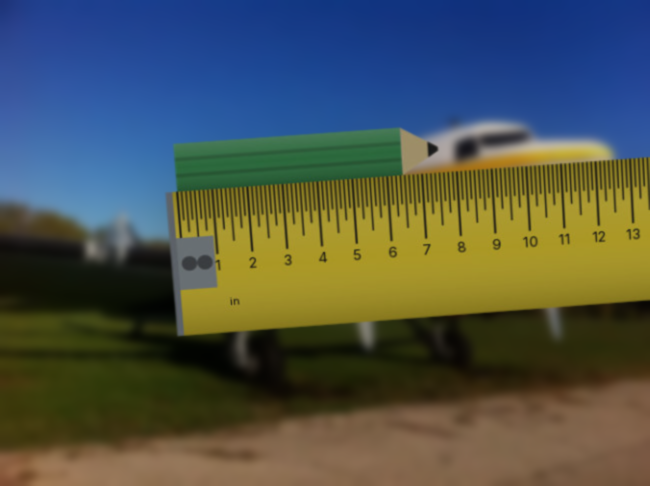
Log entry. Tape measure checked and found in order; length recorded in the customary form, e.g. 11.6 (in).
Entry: 7.5 (in)
